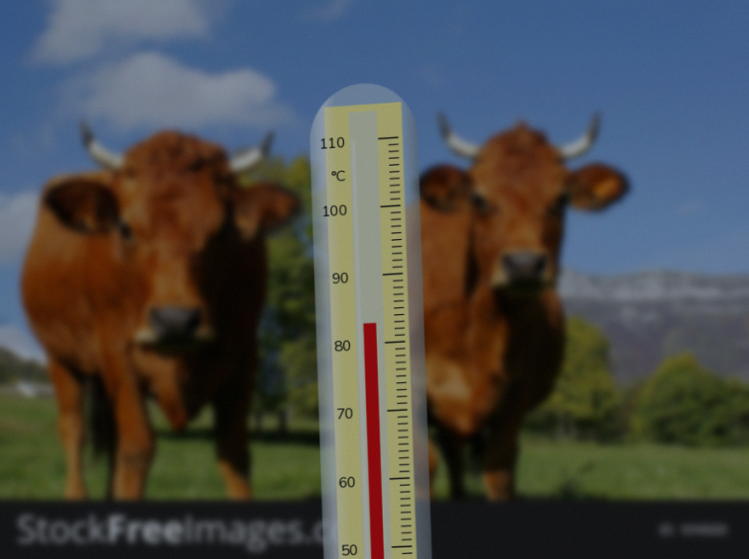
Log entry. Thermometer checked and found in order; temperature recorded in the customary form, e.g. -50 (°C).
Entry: 83 (°C)
